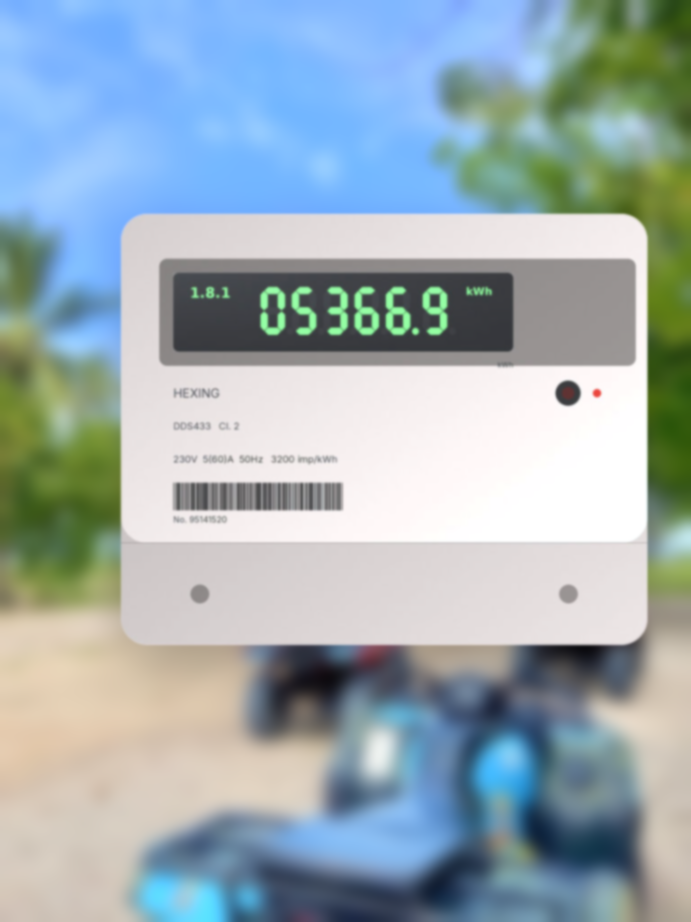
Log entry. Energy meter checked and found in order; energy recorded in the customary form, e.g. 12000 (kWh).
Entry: 5366.9 (kWh)
